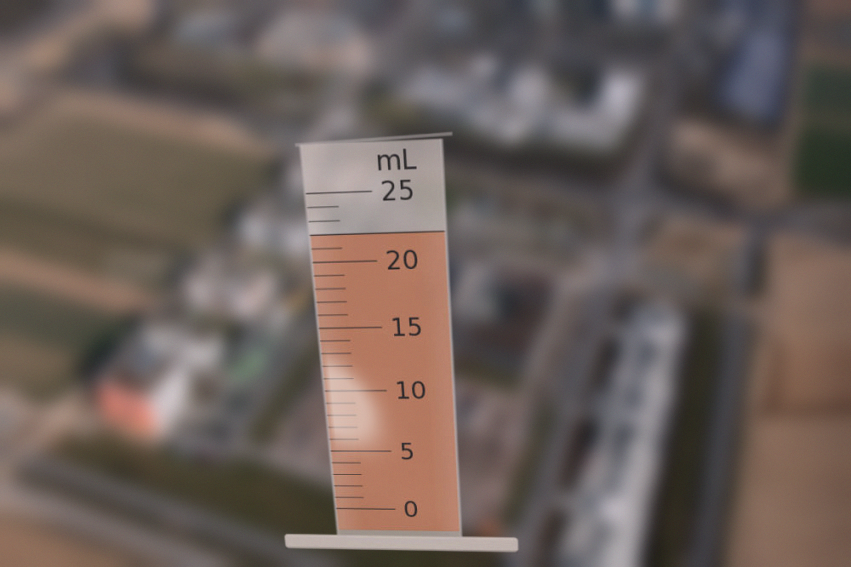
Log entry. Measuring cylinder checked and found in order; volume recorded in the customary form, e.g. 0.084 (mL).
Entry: 22 (mL)
